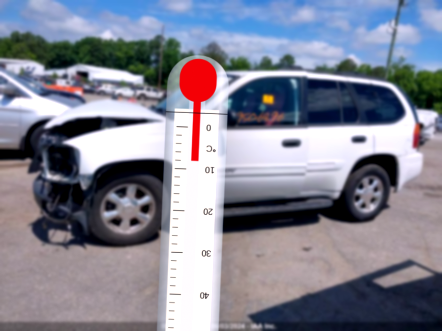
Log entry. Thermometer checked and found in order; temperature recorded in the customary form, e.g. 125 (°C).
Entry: 8 (°C)
